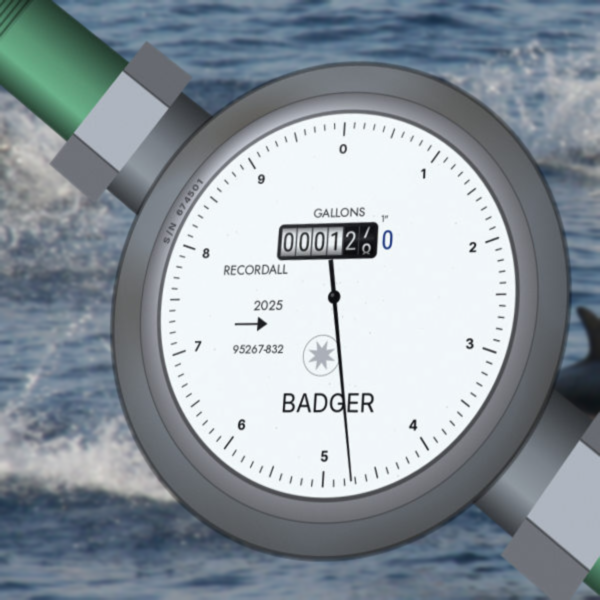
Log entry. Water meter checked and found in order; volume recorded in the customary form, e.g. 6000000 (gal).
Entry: 1274.7 (gal)
